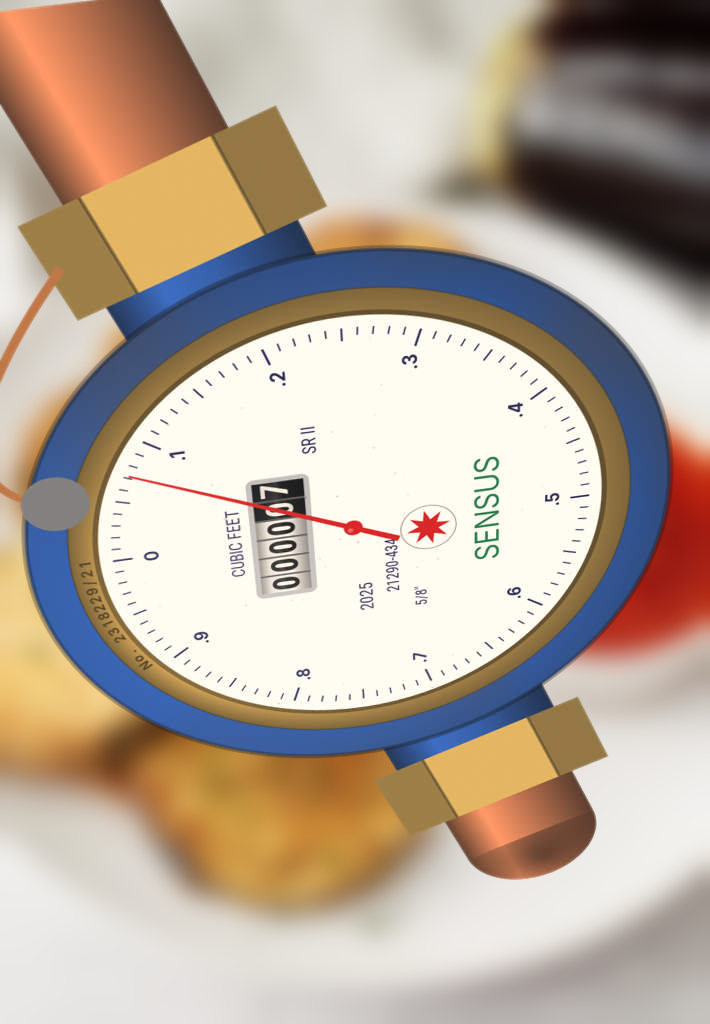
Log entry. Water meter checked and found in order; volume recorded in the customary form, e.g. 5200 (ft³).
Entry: 7.07 (ft³)
